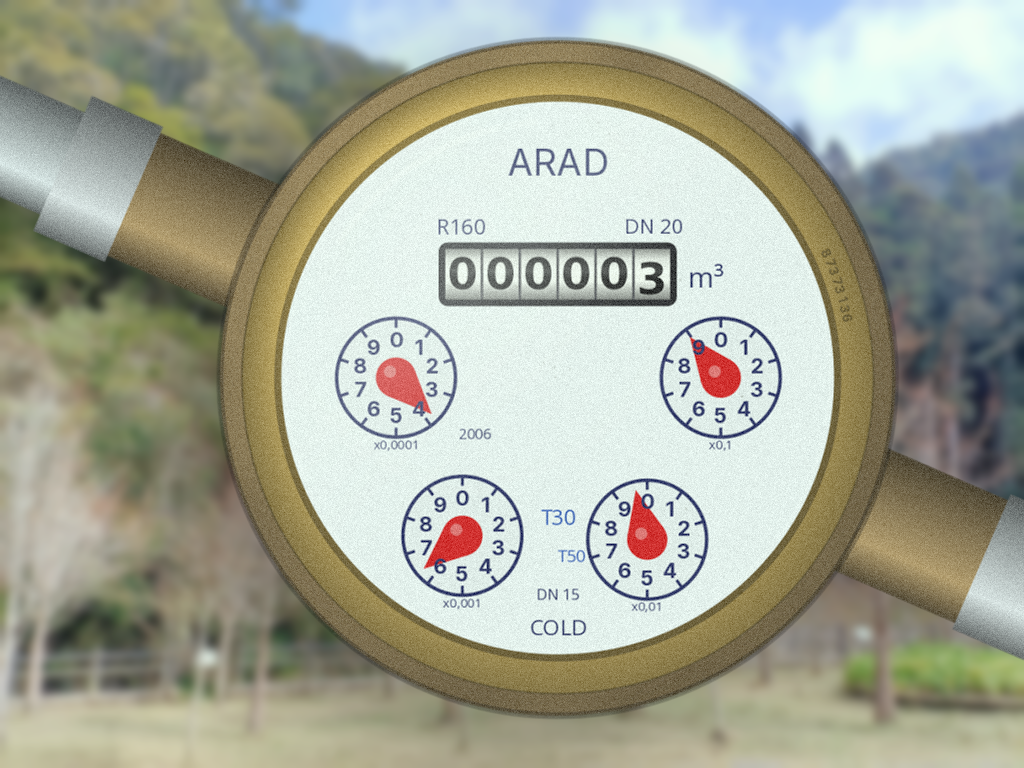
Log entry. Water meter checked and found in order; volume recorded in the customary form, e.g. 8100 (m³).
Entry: 2.8963 (m³)
